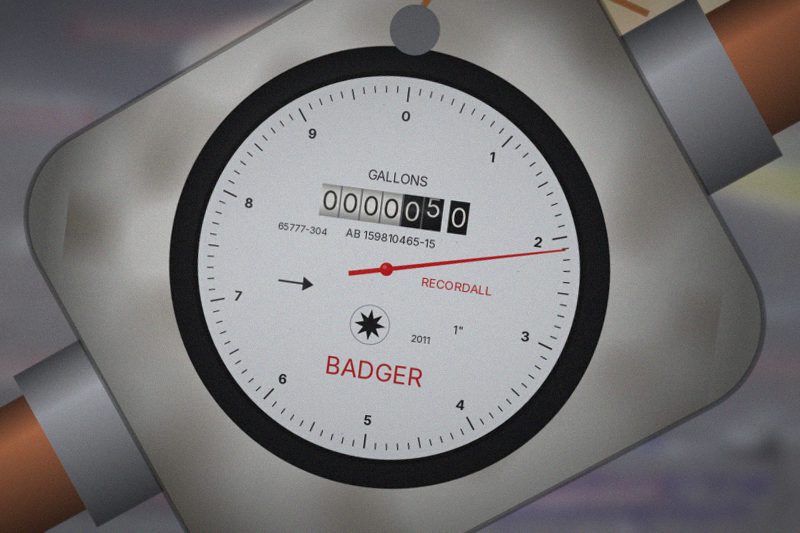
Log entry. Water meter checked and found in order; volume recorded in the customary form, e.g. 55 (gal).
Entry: 52.1 (gal)
